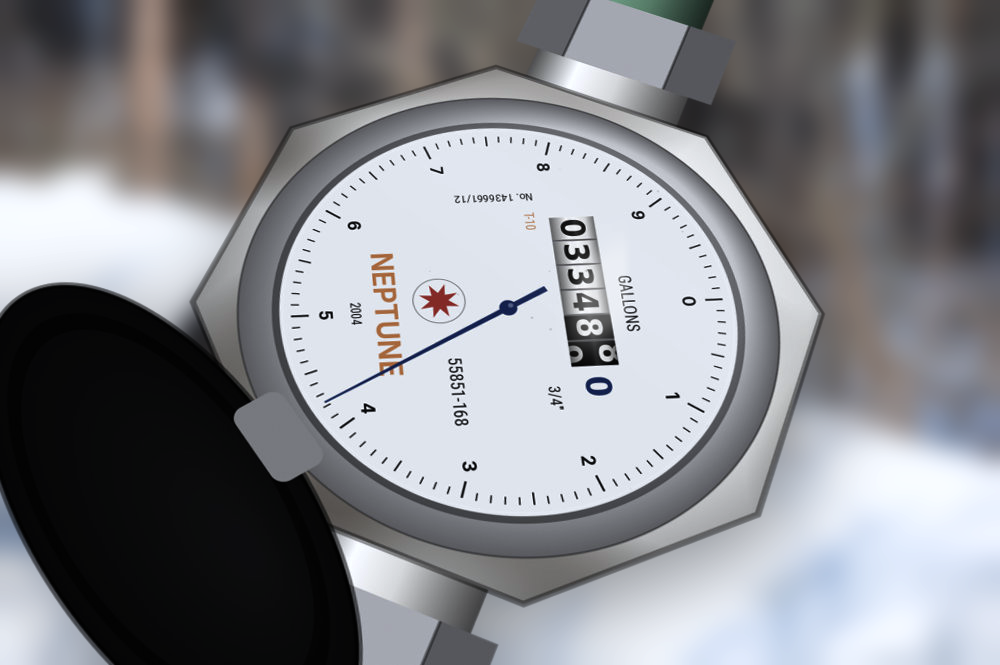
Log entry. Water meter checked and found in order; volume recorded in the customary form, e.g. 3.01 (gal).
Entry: 334884.2 (gal)
